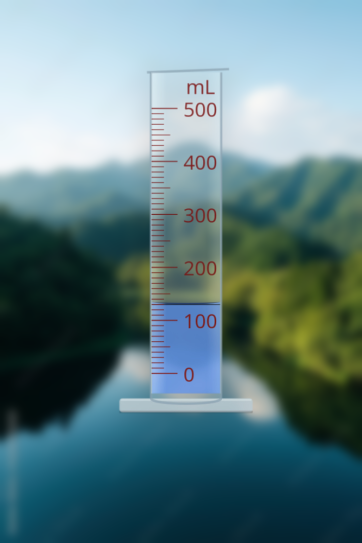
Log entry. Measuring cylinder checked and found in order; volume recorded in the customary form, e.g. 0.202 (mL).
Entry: 130 (mL)
